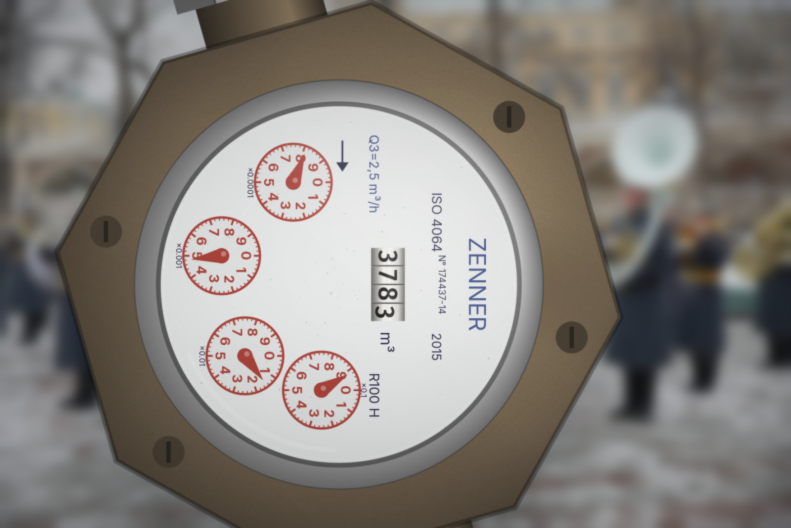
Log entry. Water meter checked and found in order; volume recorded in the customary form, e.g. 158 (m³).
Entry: 3782.9148 (m³)
